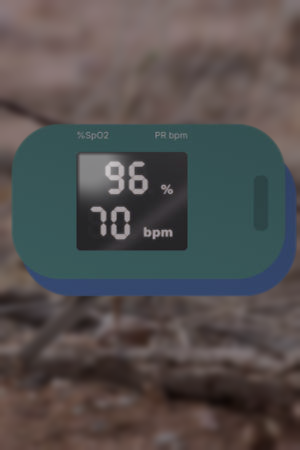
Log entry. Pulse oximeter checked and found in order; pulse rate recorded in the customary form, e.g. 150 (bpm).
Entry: 70 (bpm)
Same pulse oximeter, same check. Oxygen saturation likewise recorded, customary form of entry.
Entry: 96 (%)
